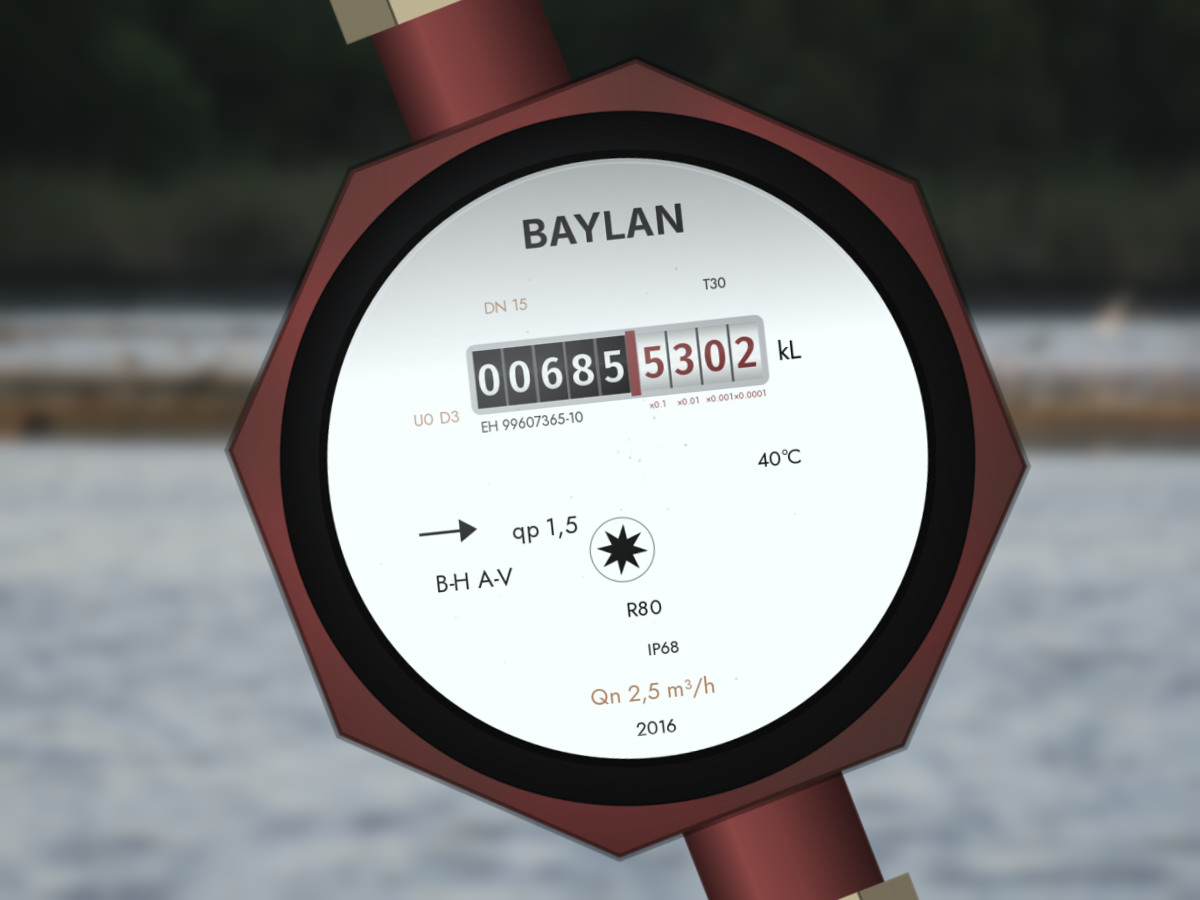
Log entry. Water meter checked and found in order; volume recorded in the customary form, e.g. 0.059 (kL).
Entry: 685.5302 (kL)
